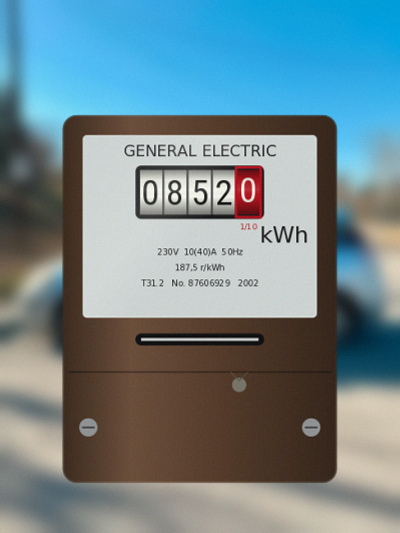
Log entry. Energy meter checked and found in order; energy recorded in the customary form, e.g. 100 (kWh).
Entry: 852.0 (kWh)
